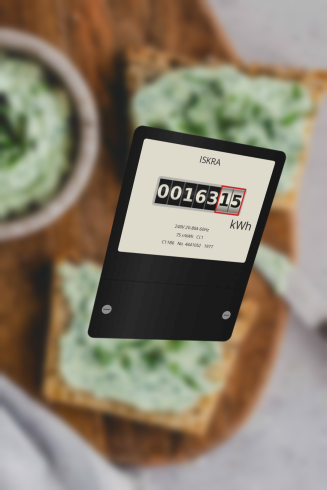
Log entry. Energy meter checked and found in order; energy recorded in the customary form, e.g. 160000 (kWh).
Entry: 163.15 (kWh)
